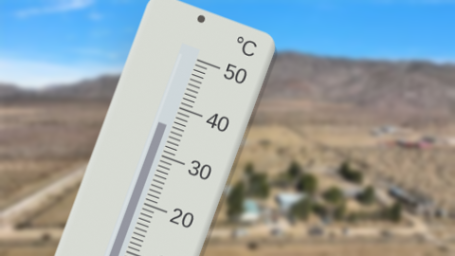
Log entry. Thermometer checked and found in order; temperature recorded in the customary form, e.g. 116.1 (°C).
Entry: 36 (°C)
